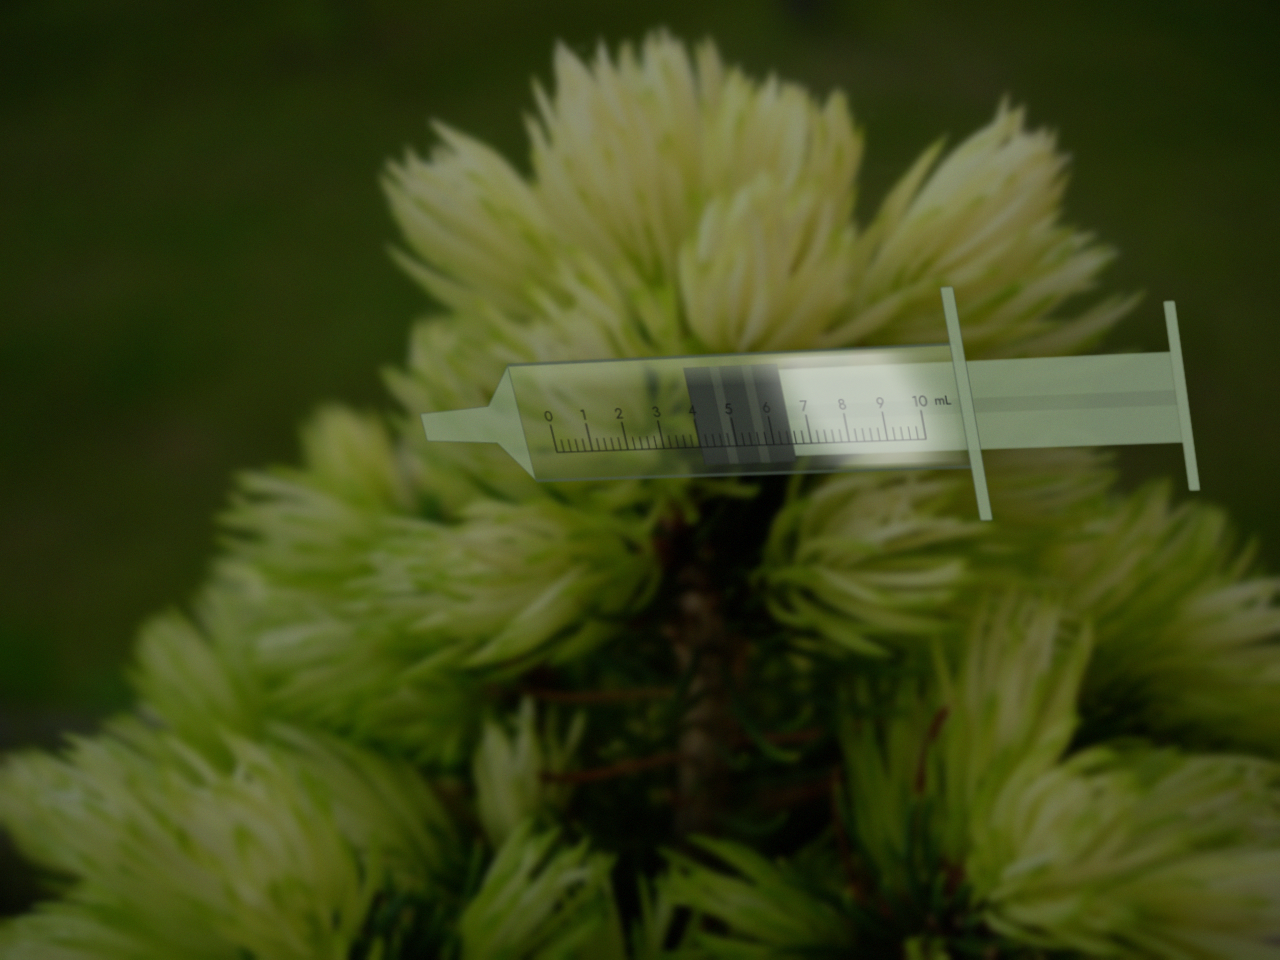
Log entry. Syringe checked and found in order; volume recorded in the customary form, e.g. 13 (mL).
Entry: 4 (mL)
